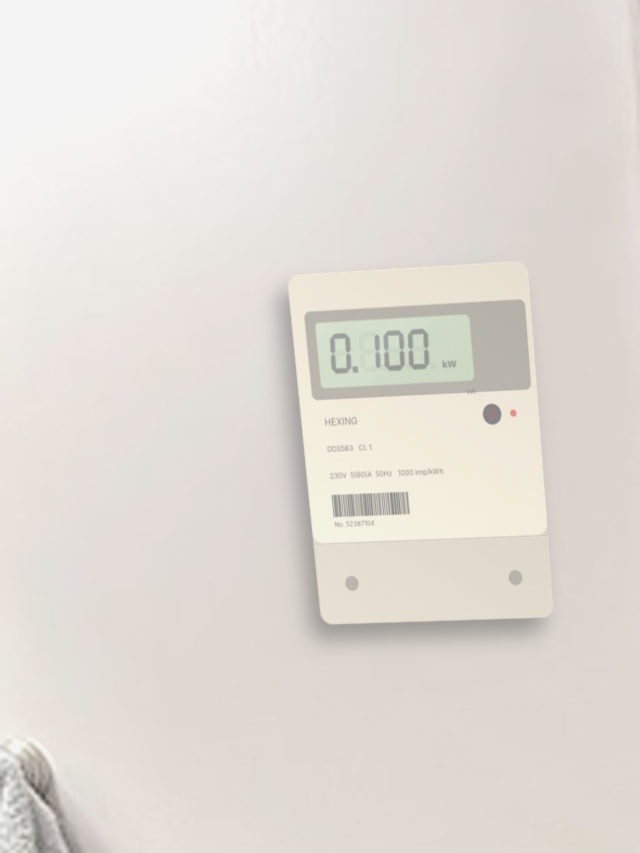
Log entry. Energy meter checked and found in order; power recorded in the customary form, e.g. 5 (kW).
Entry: 0.100 (kW)
